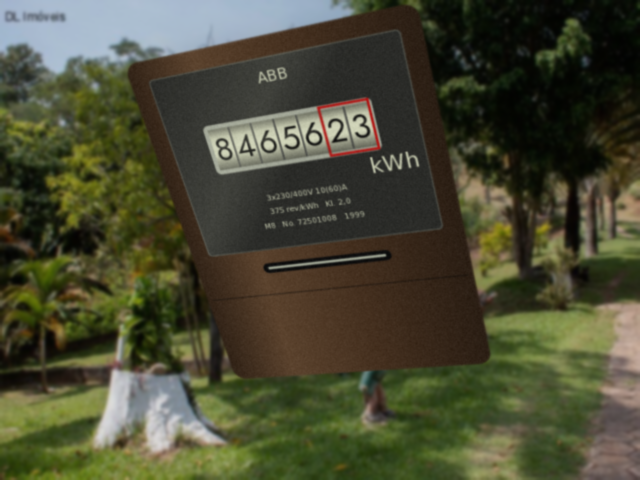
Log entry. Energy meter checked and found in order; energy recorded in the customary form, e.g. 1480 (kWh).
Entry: 84656.23 (kWh)
